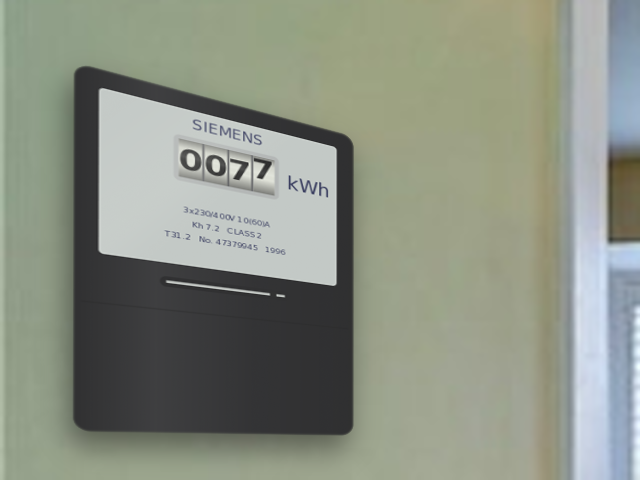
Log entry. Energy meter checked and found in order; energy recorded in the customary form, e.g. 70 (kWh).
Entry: 77 (kWh)
